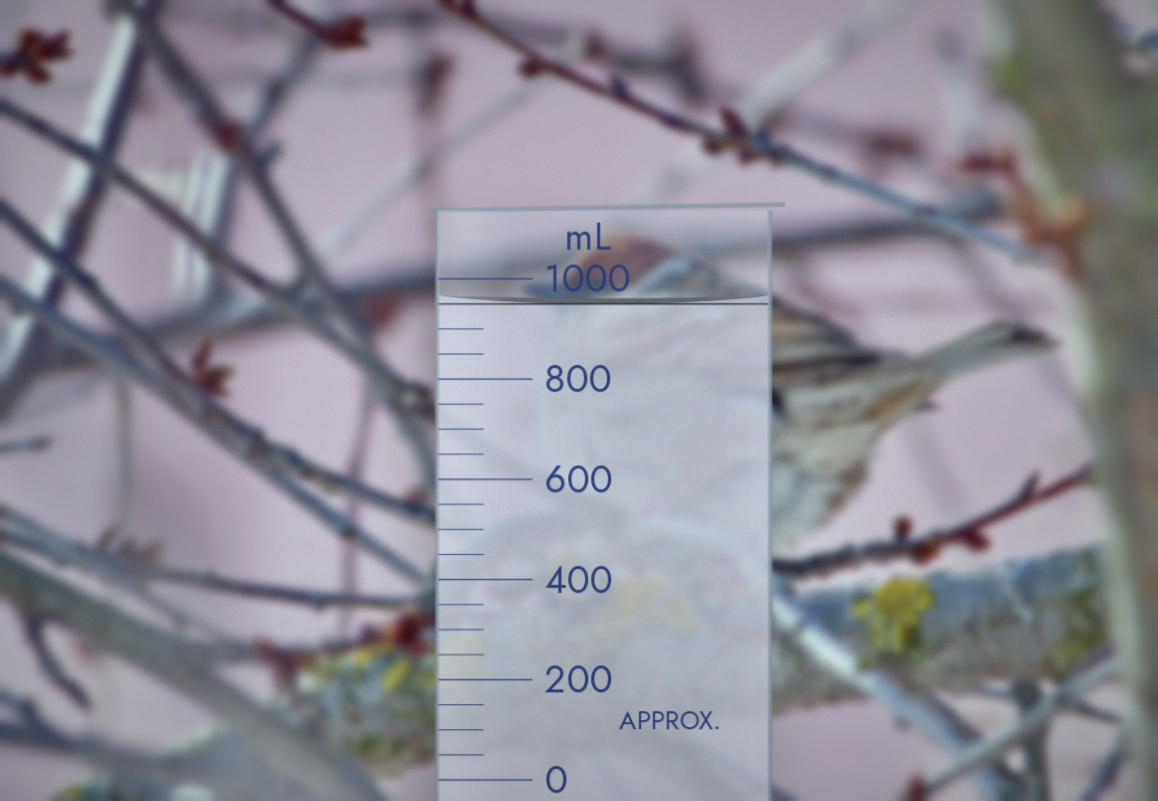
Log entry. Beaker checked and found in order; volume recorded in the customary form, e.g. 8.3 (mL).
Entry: 950 (mL)
